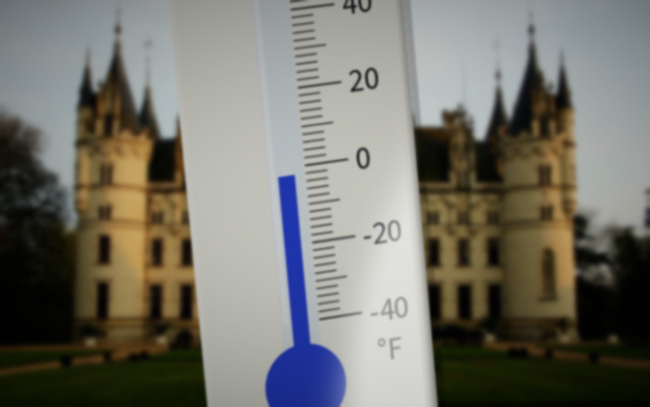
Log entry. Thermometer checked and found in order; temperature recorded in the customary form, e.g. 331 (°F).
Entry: -2 (°F)
